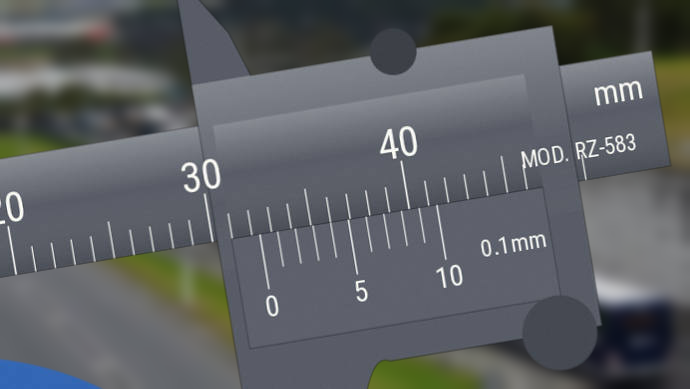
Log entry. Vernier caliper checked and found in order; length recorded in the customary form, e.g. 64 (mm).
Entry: 32.4 (mm)
